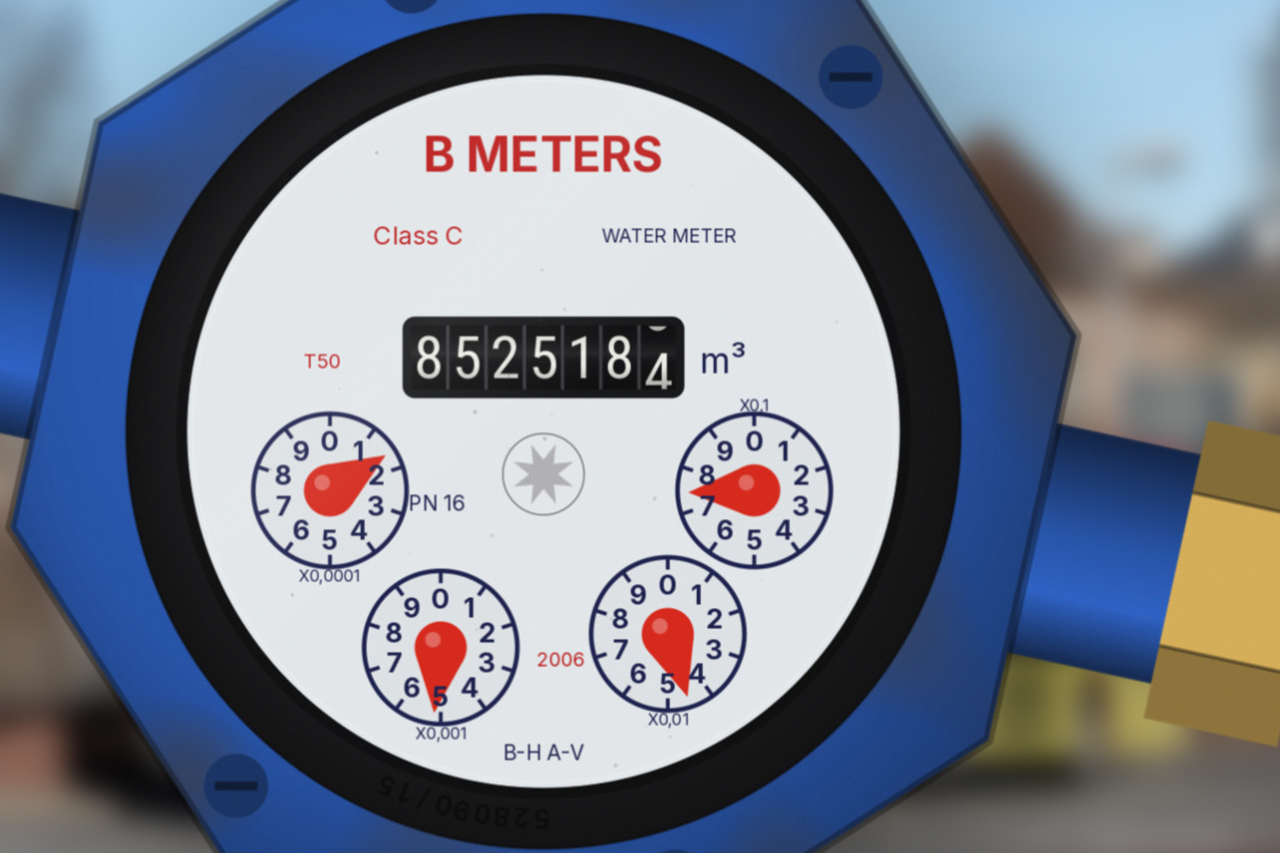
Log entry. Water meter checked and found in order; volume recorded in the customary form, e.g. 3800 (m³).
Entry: 8525183.7451 (m³)
